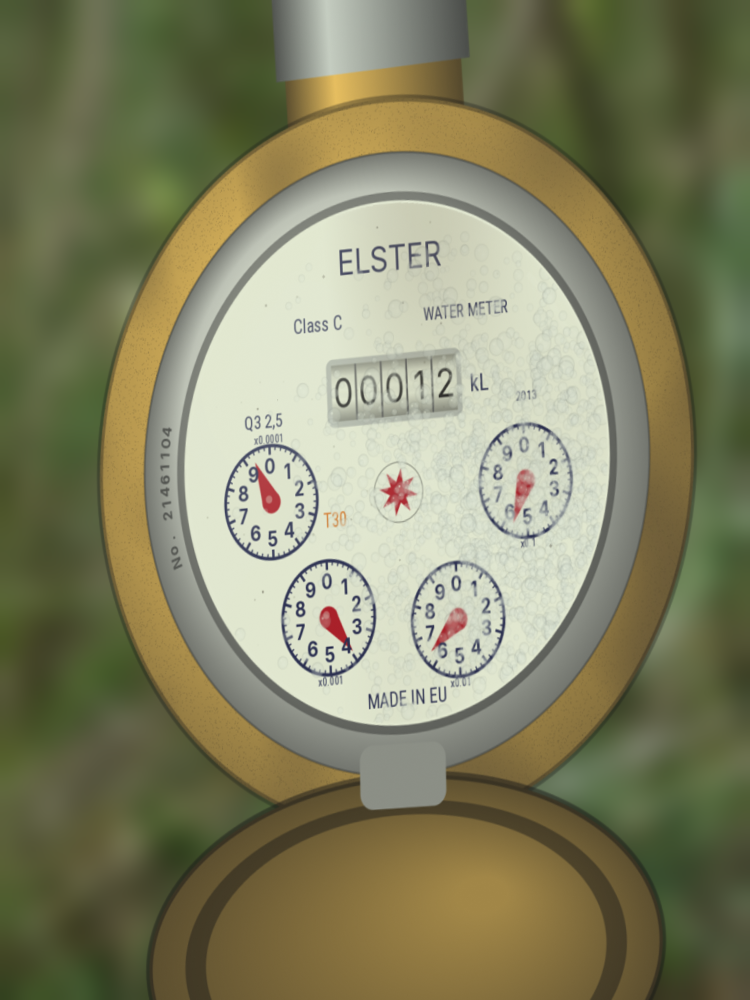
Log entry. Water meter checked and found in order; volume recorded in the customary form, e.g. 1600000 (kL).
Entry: 12.5639 (kL)
